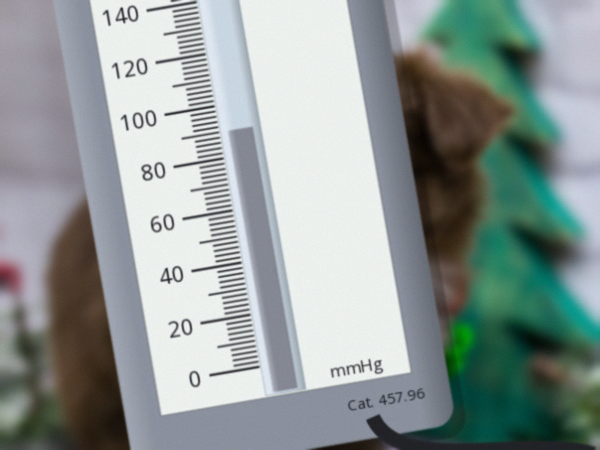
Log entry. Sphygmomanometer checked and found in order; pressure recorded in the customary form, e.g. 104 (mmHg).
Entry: 90 (mmHg)
